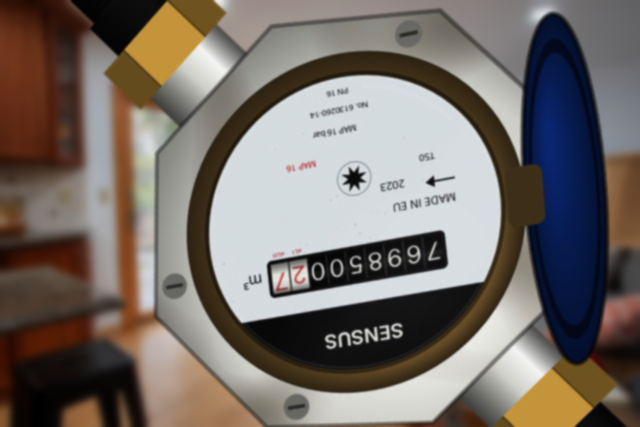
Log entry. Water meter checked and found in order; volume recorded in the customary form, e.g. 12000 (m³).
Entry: 7698500.27 (m³)
